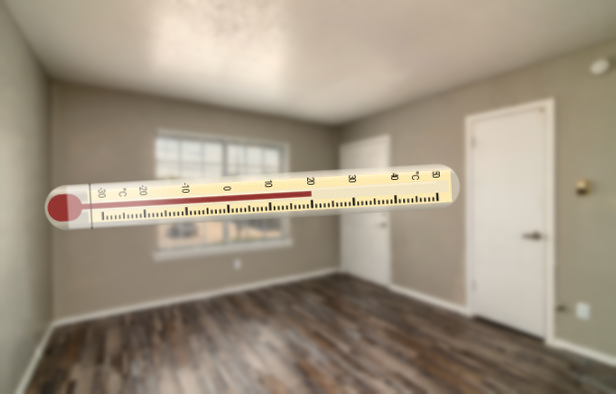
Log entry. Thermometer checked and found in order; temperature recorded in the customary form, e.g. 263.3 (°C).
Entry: 20 (°C)
